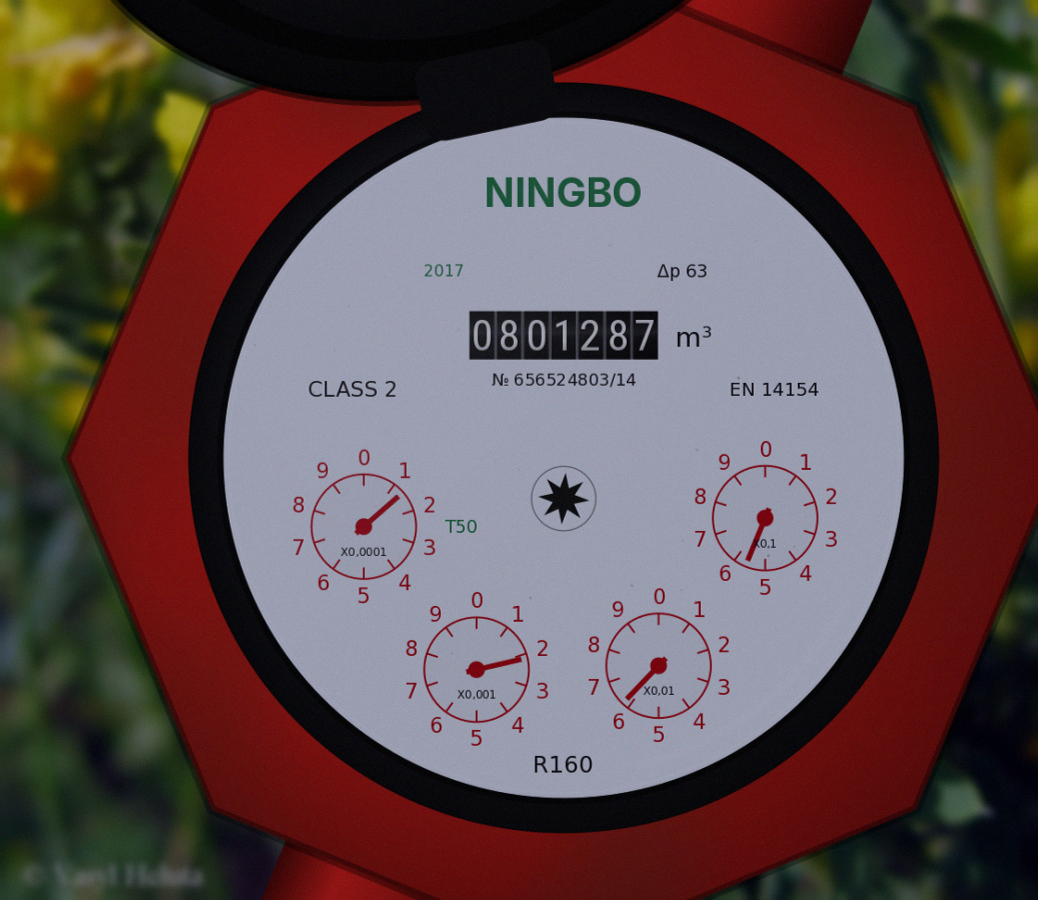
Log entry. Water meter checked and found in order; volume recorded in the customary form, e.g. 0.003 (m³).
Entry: 801287.5621 (m³)
